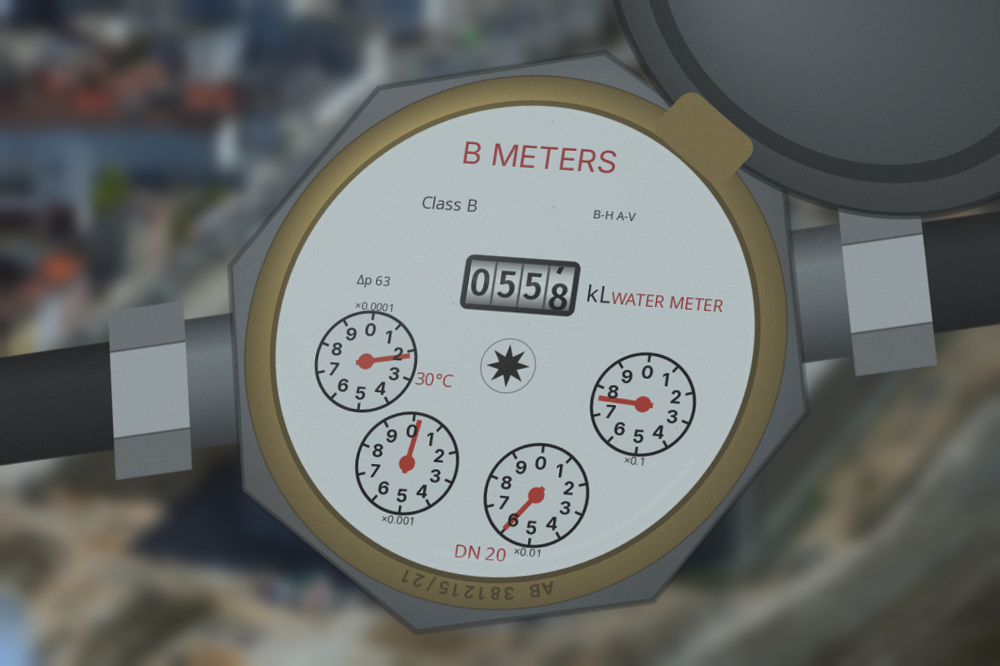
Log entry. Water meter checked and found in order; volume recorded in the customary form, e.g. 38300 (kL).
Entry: 557.7602 (kL)
